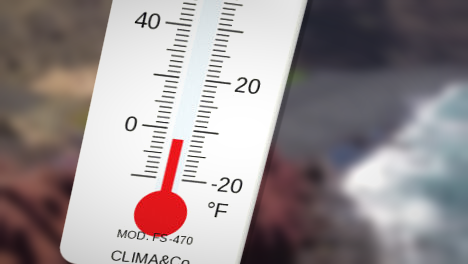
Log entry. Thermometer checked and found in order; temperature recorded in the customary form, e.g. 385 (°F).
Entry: -4 (°F)
